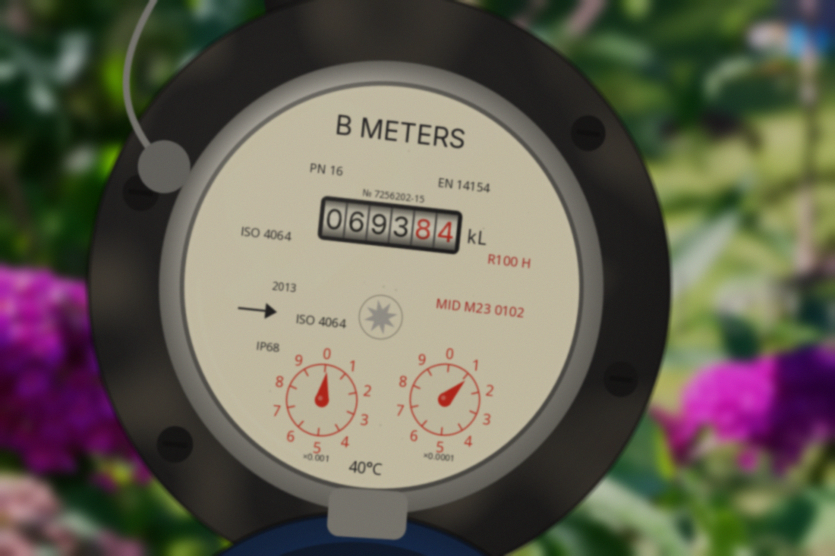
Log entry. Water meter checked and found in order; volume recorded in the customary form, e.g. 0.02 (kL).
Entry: 693.8401 (kL)
